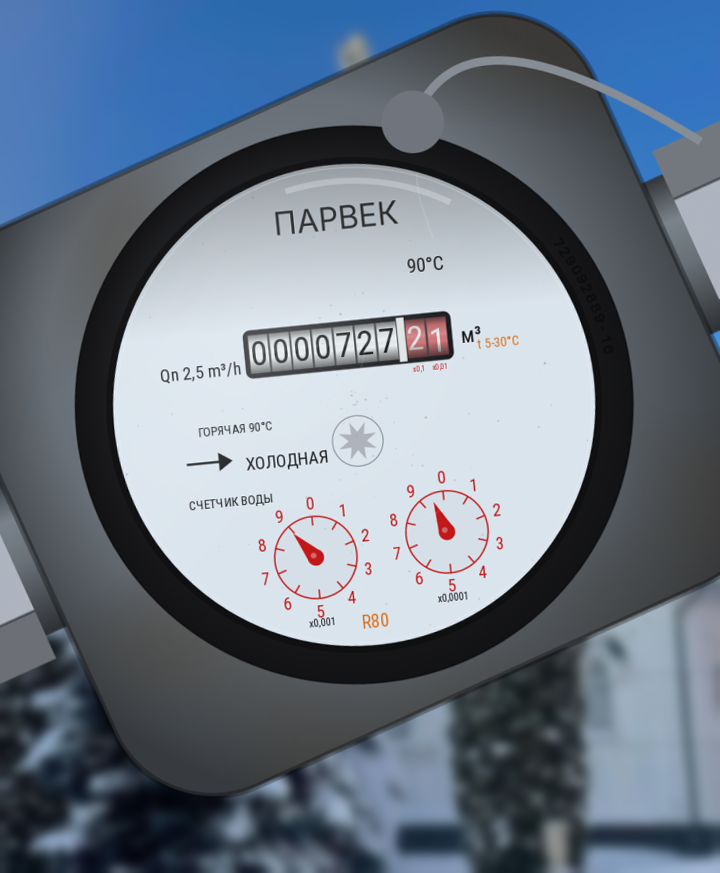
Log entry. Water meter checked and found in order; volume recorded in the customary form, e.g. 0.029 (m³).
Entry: 727.2089 (m³)
